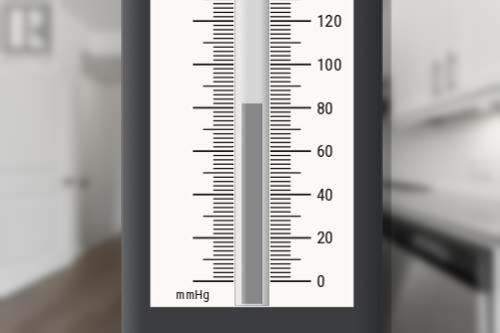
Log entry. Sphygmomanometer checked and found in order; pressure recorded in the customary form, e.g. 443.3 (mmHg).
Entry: 82 (mmHg)
